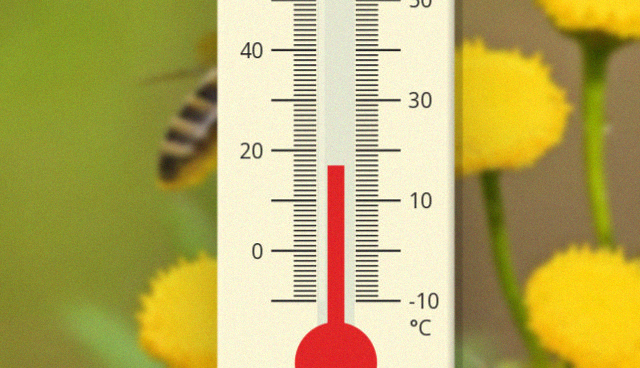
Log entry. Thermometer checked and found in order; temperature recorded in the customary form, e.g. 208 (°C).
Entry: 17 (°C)
